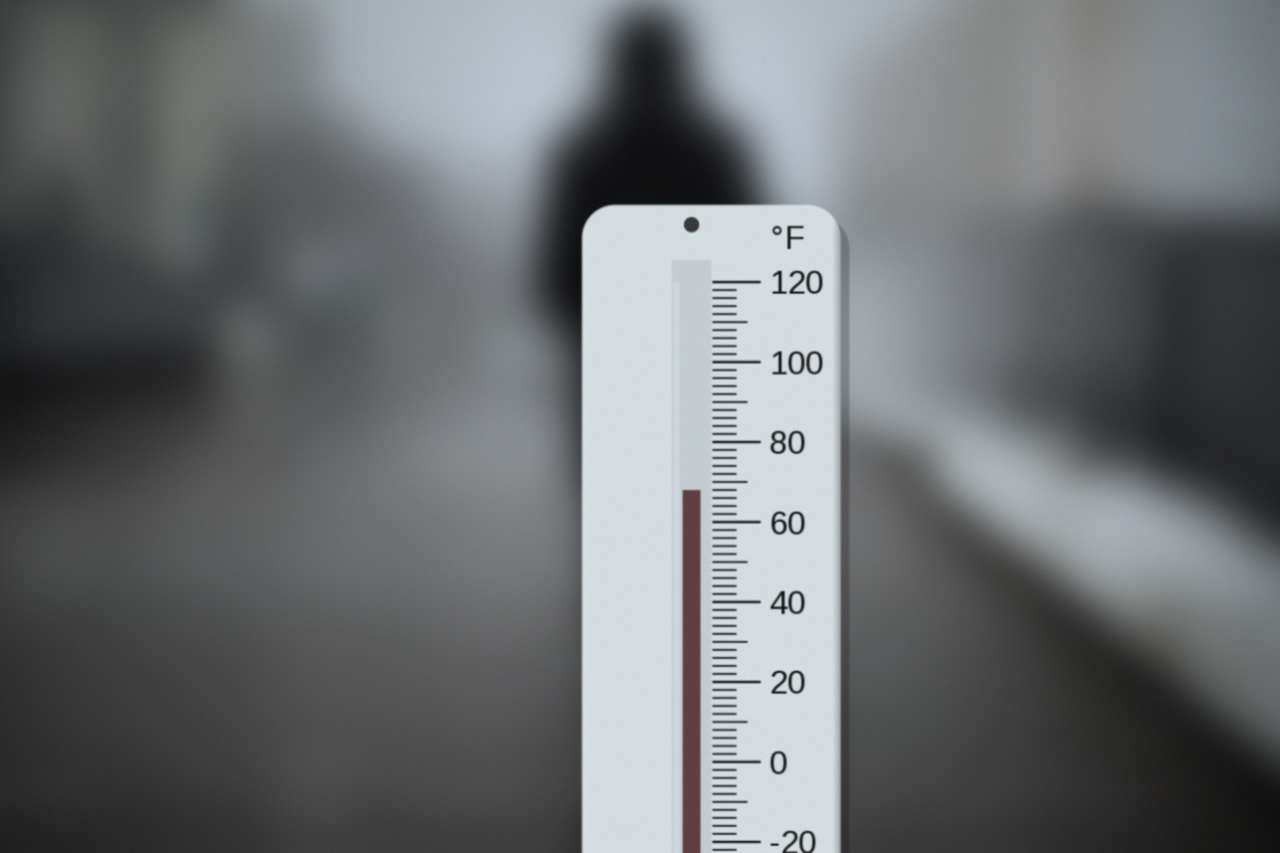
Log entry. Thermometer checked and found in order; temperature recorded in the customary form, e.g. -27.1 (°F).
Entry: 68 (°F)
